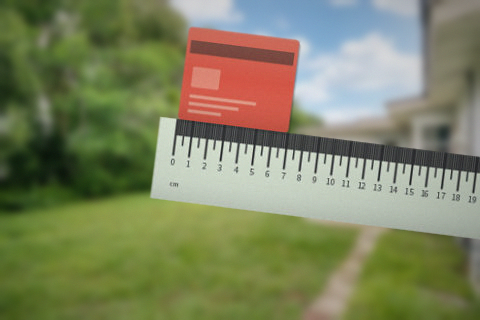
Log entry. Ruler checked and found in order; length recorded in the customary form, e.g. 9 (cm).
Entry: 7 (cm)
